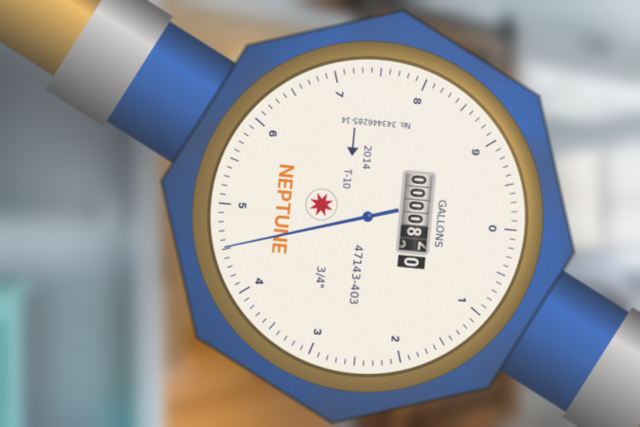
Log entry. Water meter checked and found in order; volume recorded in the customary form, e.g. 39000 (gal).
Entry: 824.5 (gal)
